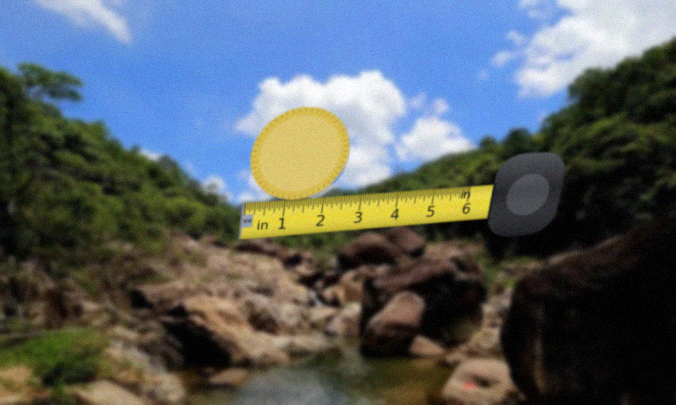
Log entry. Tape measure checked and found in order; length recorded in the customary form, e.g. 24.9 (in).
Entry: 2.5 (in)
